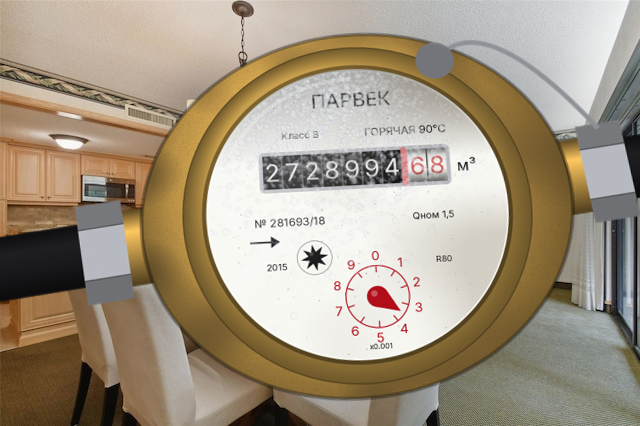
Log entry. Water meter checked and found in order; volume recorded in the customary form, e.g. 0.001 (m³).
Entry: 2728994.683 (m³)
